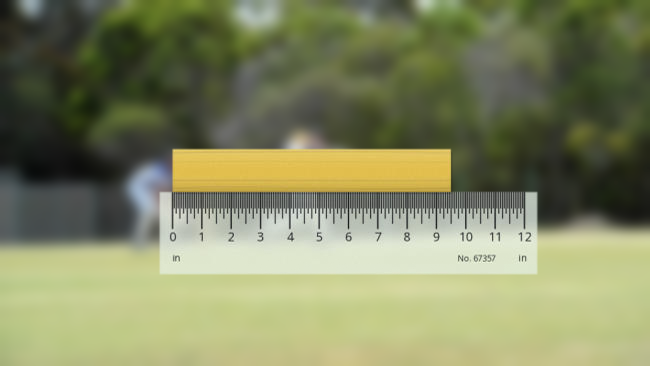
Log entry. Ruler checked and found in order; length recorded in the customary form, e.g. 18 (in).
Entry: 9.5 (in)
